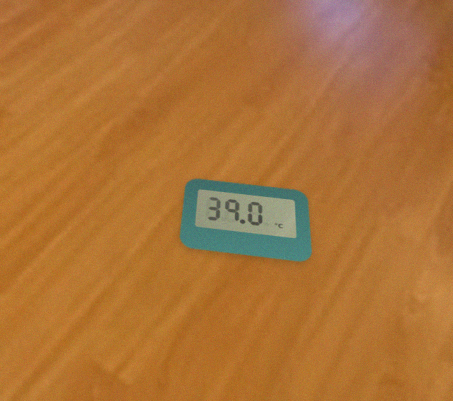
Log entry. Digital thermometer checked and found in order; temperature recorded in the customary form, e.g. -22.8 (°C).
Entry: 39.0 (°C)
